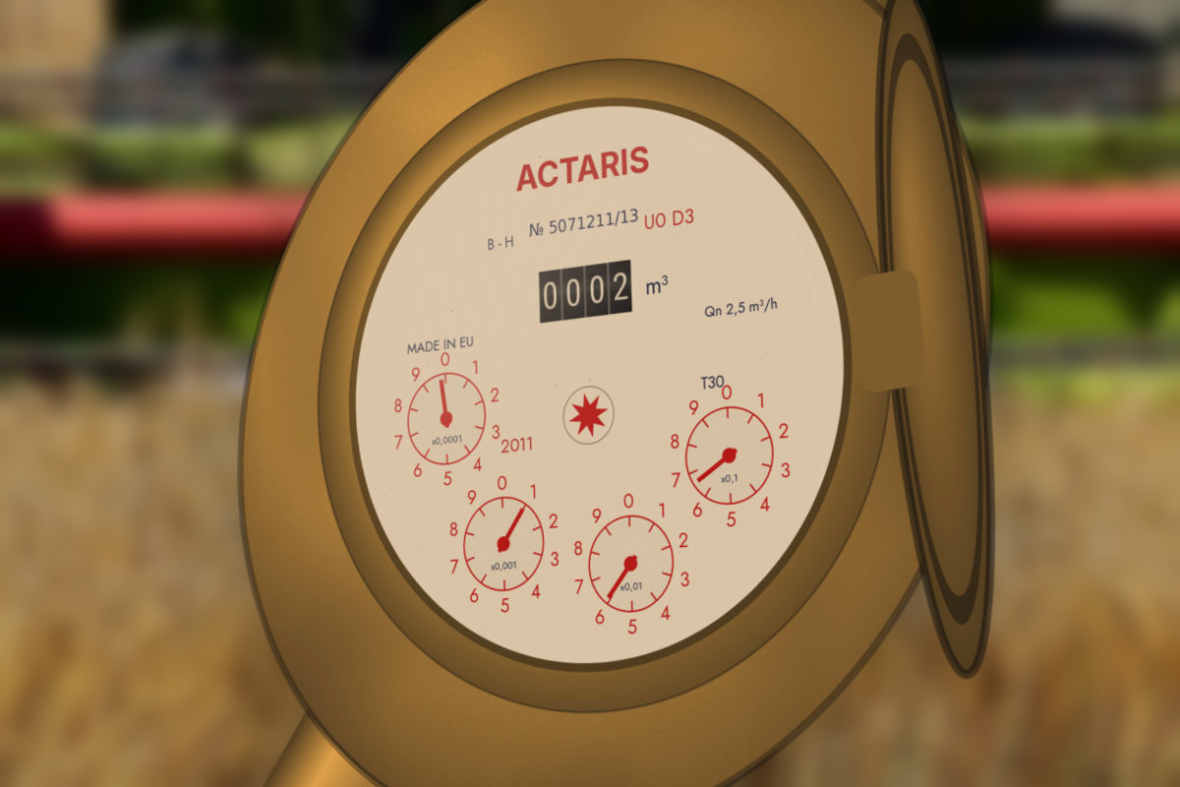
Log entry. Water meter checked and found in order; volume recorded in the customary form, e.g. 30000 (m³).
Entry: 2.6609 (m³)
